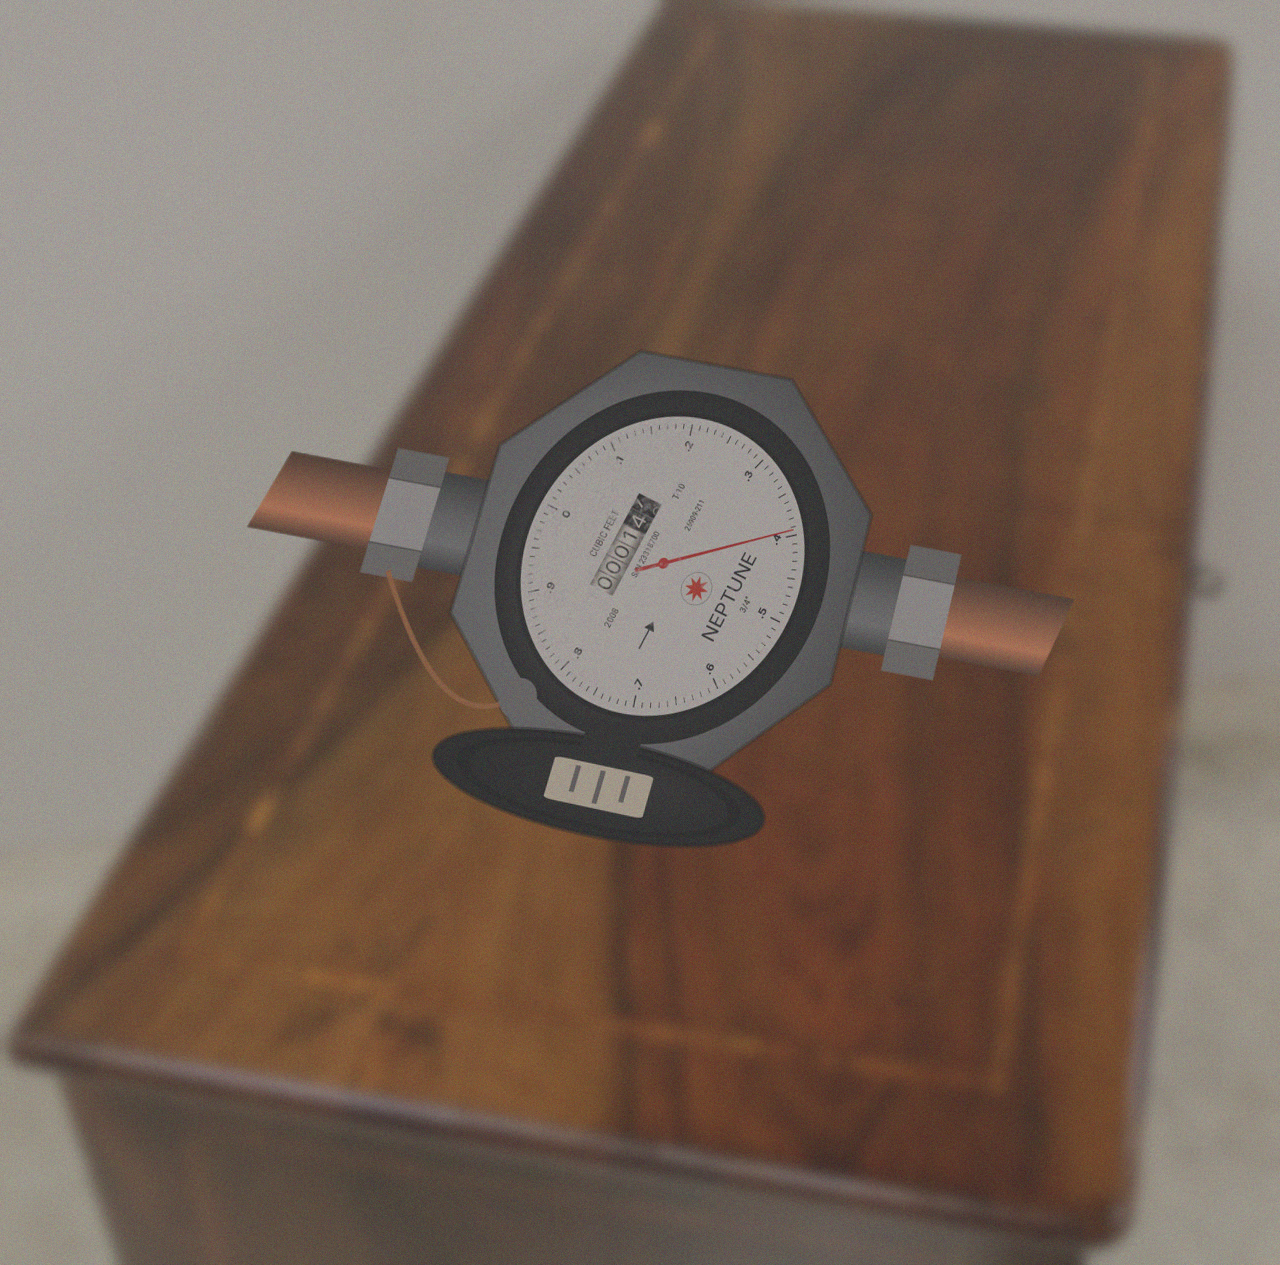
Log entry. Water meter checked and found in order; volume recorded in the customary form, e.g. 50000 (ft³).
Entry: 147.39 (ft³)
